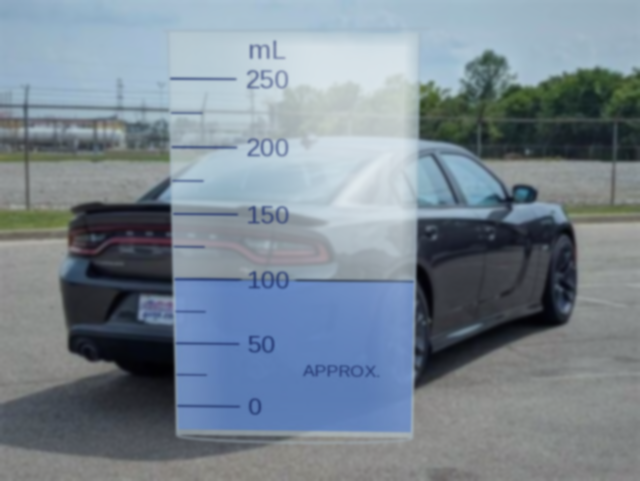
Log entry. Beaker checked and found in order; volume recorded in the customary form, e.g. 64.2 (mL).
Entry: 100 (mL)
